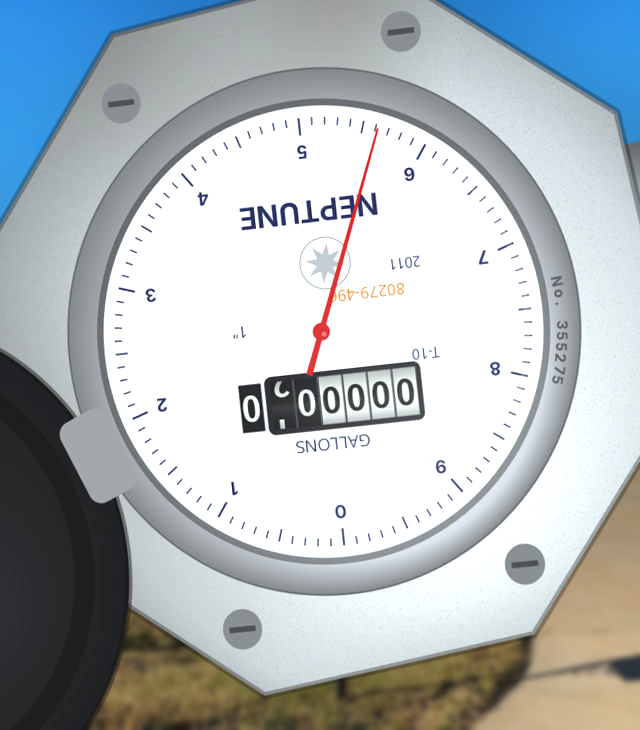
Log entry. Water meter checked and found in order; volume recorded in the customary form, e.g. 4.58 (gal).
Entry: 15.6 (gal)
